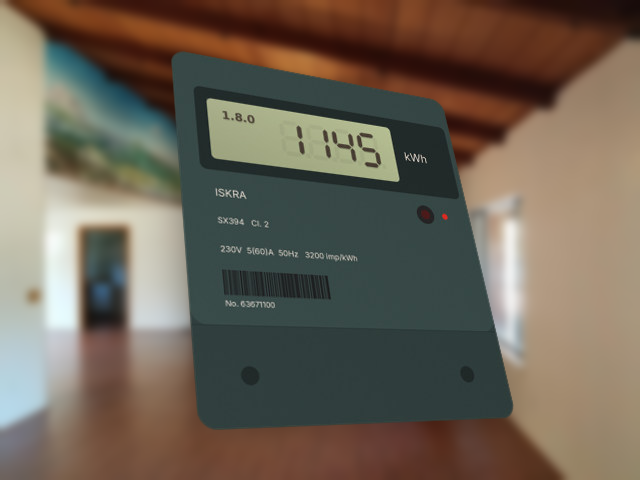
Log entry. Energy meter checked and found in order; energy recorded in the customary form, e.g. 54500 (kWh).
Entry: 1145 (kWh)
